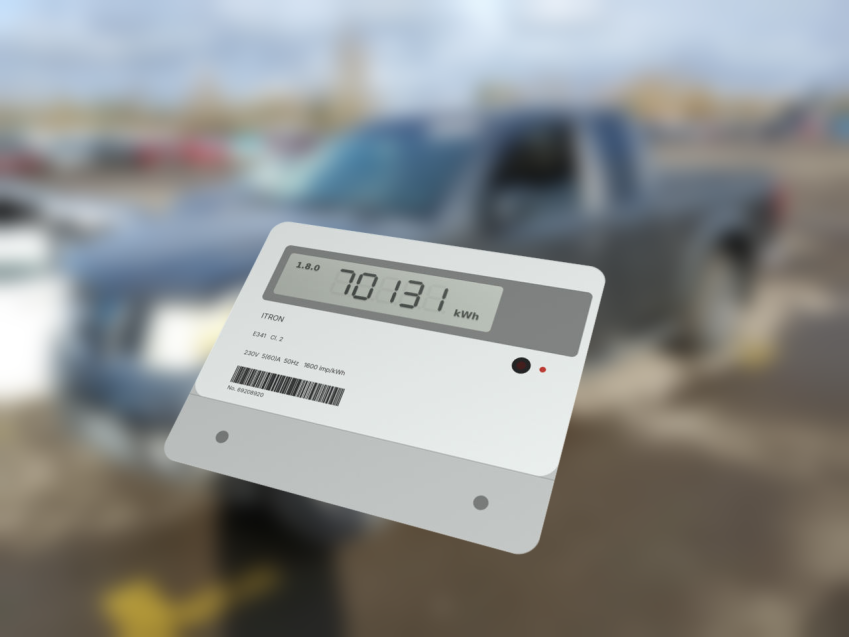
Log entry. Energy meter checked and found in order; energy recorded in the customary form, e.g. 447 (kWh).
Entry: 70131 (kWh)
